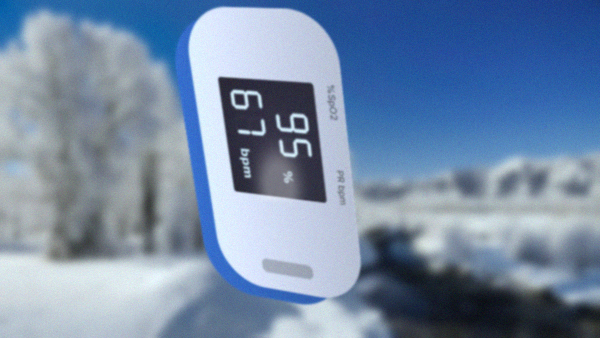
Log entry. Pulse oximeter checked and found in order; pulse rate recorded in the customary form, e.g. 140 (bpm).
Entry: 67 (bpm)
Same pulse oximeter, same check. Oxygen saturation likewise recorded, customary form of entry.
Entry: 95 (%)
